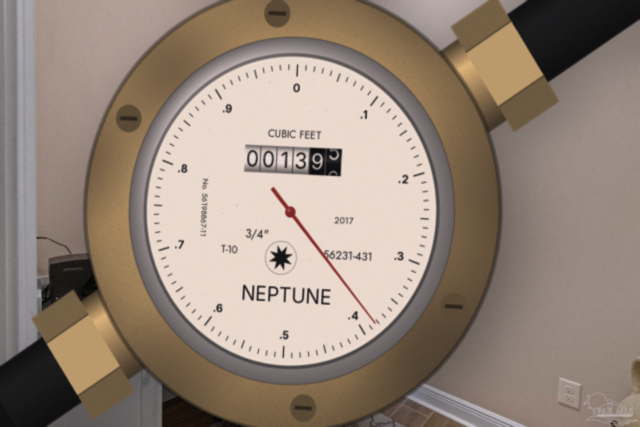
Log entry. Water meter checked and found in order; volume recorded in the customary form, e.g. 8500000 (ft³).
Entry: 1395.38 (ft³)
